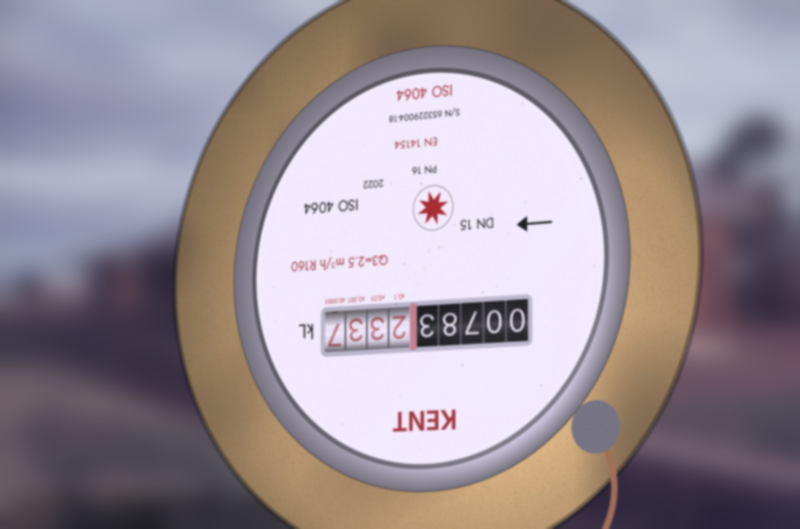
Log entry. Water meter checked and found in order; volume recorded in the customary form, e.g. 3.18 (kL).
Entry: 783.2337 (kL)
